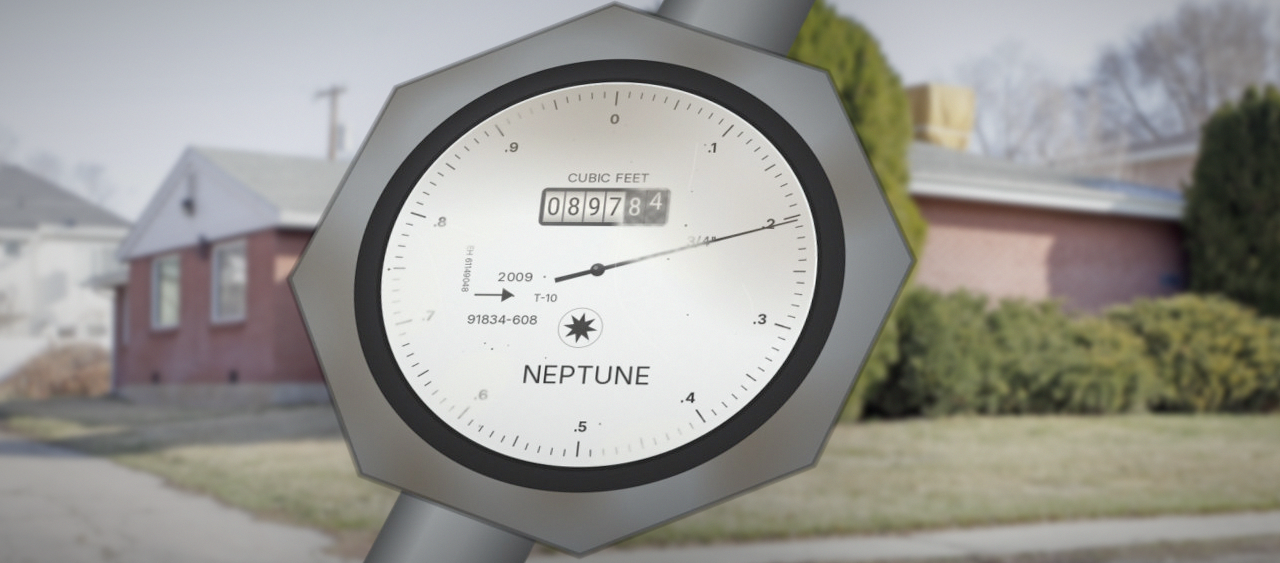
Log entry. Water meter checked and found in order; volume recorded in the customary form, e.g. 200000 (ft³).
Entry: 89784.20 (ft³)
